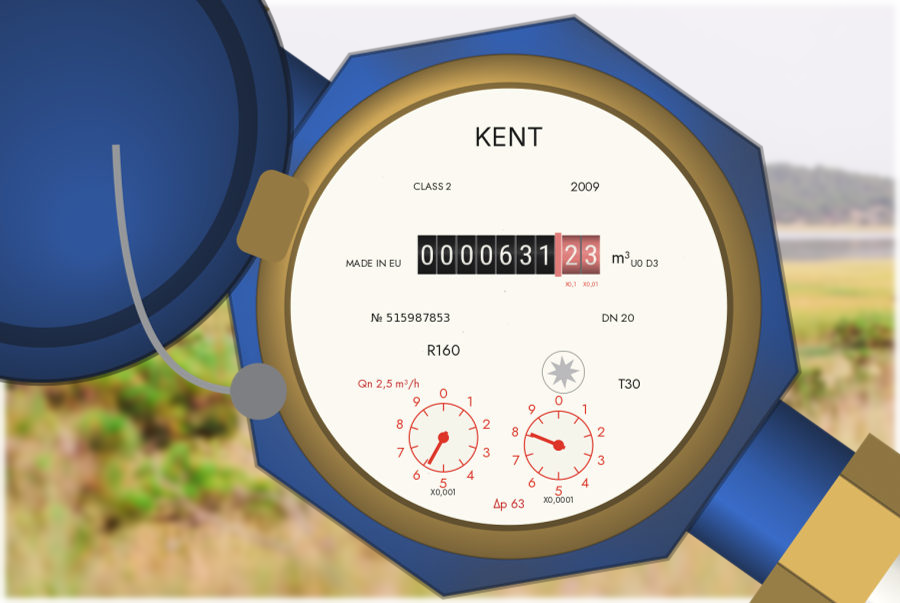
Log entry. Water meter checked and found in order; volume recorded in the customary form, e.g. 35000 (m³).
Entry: 631.2358 (m³)
